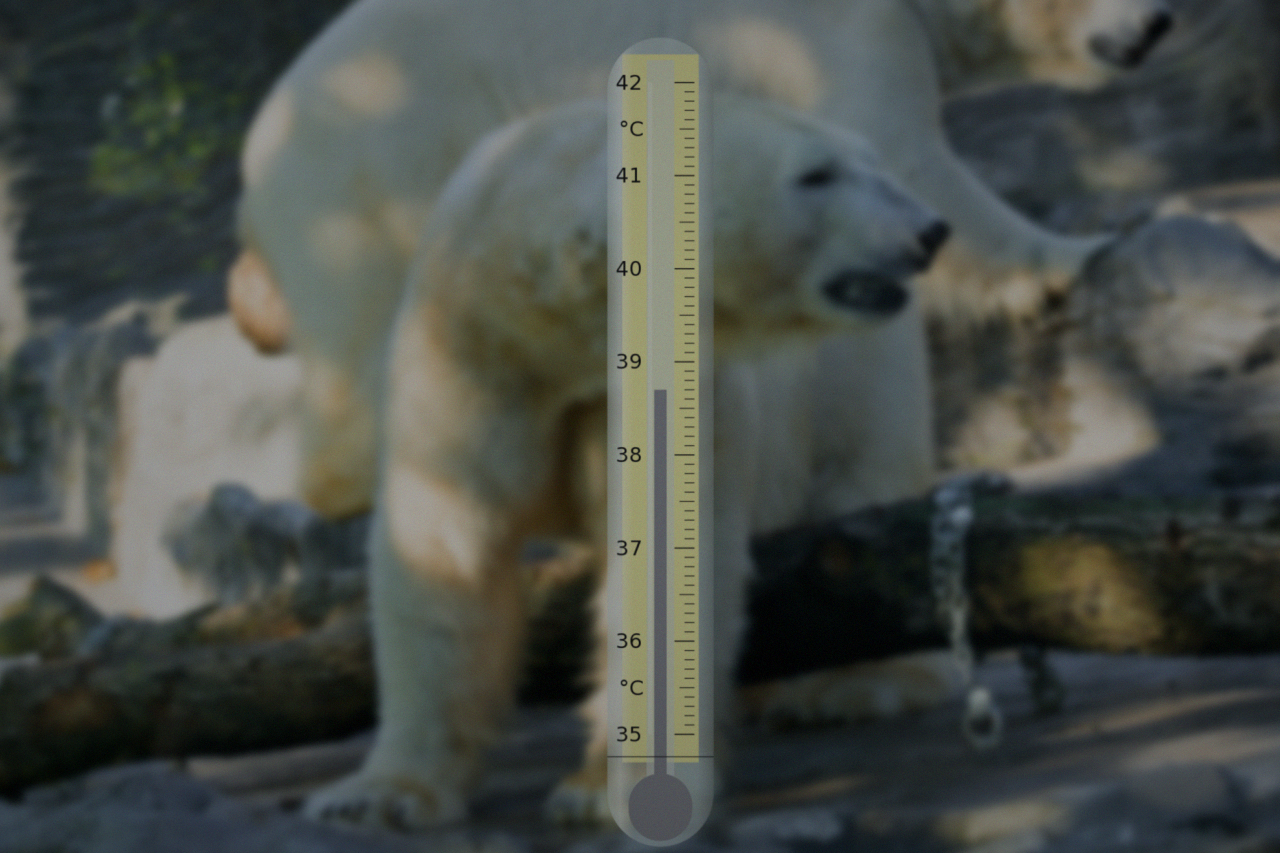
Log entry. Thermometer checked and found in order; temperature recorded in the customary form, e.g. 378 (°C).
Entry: 38.7 (°C)
